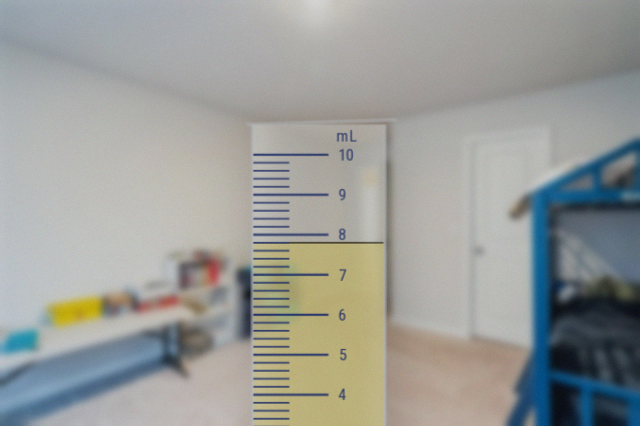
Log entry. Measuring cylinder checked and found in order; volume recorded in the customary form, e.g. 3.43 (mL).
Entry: 7.8 (mL)
